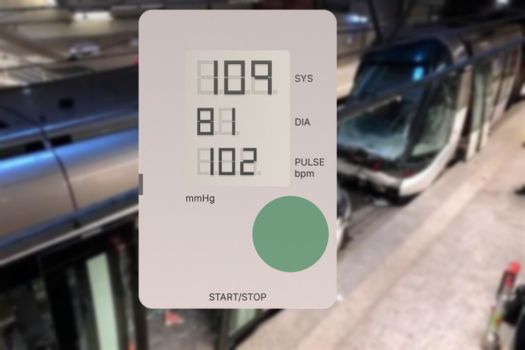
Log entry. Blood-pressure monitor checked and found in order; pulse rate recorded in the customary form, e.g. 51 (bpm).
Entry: 102 (bpm)
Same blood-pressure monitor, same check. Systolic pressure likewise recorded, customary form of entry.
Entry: 109 (mmHg)
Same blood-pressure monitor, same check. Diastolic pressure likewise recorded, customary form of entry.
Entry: 81 (mmHg)
